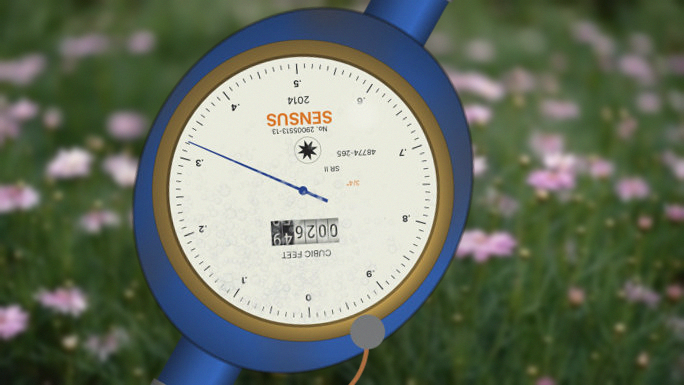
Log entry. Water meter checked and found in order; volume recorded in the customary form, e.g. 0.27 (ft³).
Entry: 2649.32 (ft³)
